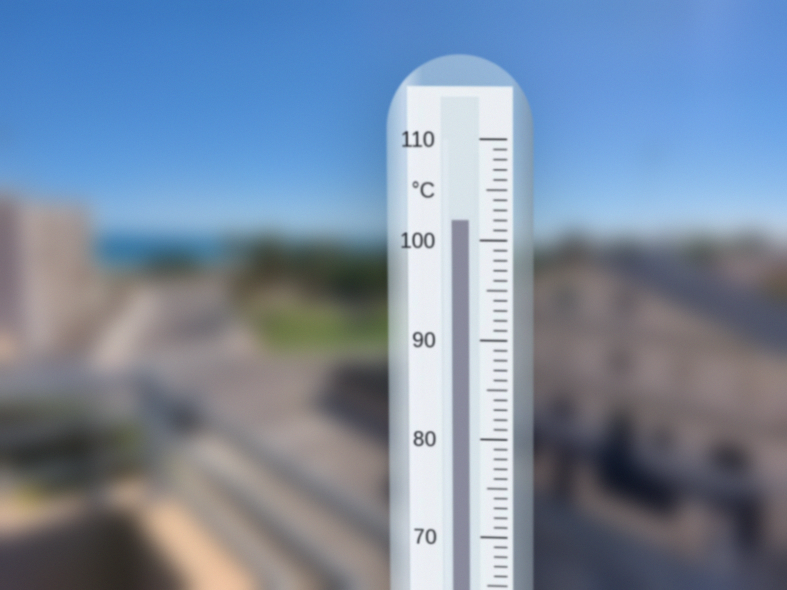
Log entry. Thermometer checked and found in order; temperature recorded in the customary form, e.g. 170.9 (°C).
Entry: 102 (°C)
